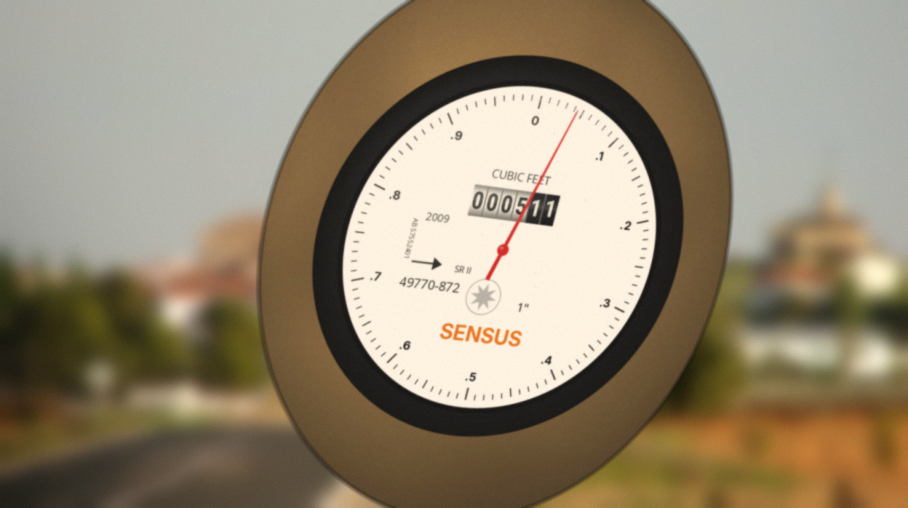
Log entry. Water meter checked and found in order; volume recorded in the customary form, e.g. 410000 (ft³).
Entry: 511.04 (ft³)
